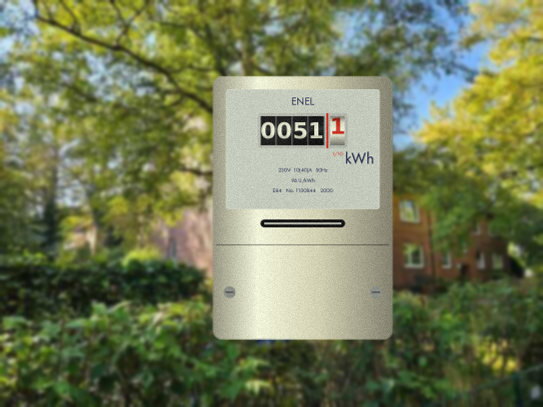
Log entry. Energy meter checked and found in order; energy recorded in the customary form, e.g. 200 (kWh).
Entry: 51.1 (kWh)
